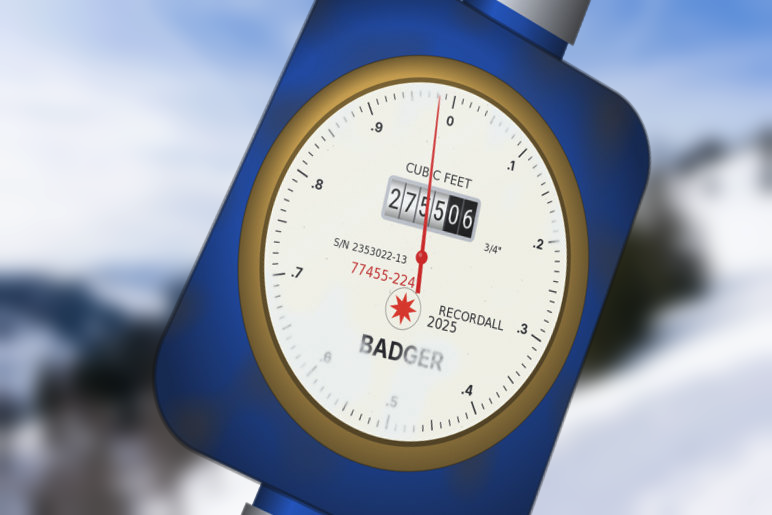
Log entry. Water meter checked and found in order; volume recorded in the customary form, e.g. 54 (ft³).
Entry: 275505.98 (ft³)
